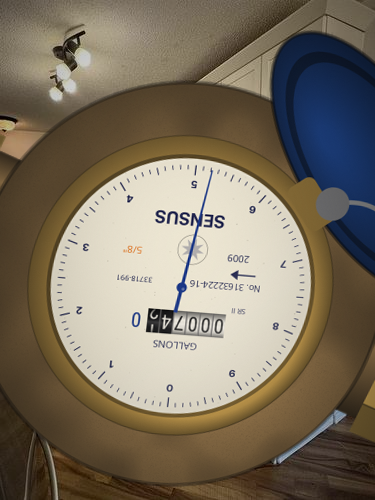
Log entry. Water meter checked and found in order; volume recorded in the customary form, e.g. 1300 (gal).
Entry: 7415.2 (gal)
